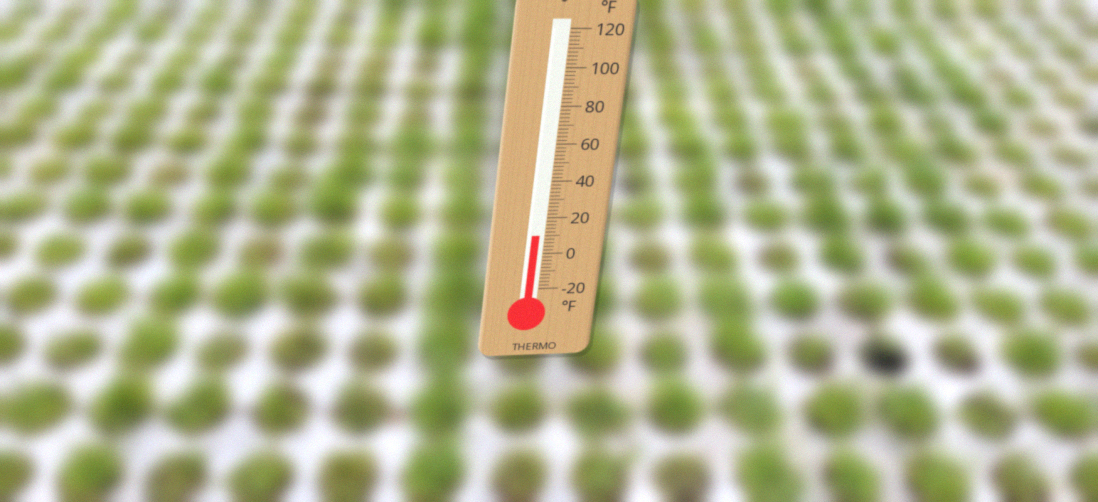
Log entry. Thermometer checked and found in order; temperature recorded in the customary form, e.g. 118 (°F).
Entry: 10 (°F)
